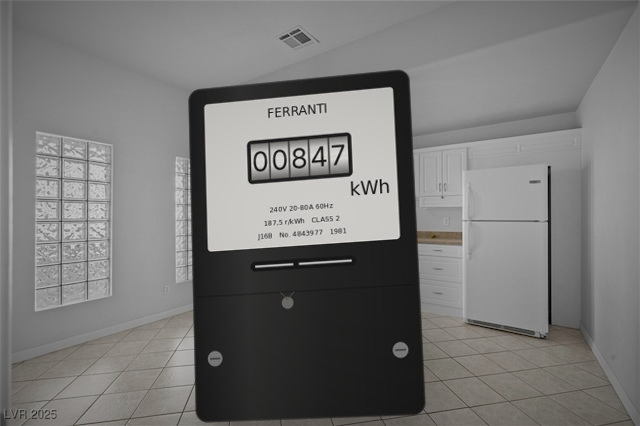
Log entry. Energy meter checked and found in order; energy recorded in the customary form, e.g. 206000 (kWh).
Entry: 847 (kWh)
